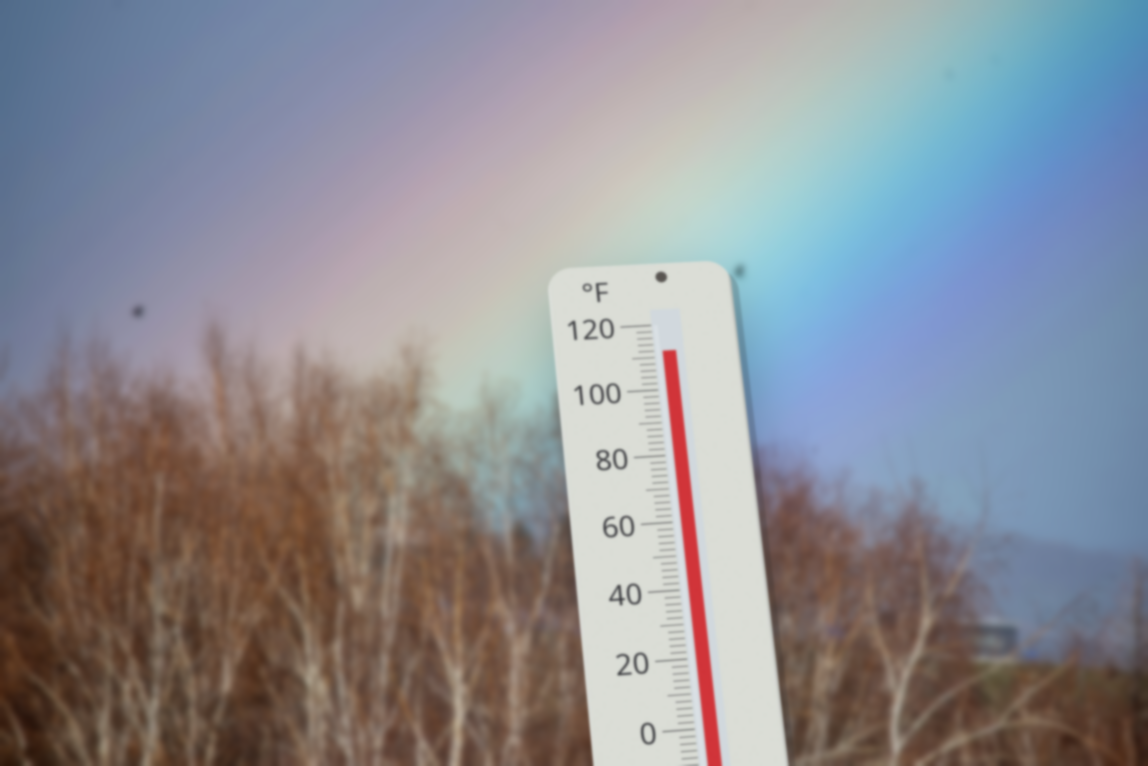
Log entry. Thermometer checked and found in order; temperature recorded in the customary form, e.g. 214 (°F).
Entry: 112 (°F)
